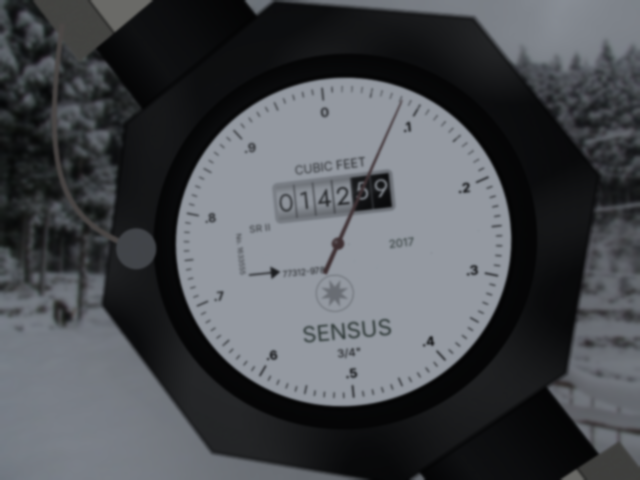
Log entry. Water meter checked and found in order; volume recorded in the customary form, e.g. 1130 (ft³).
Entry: 14259.08 (ft³)
